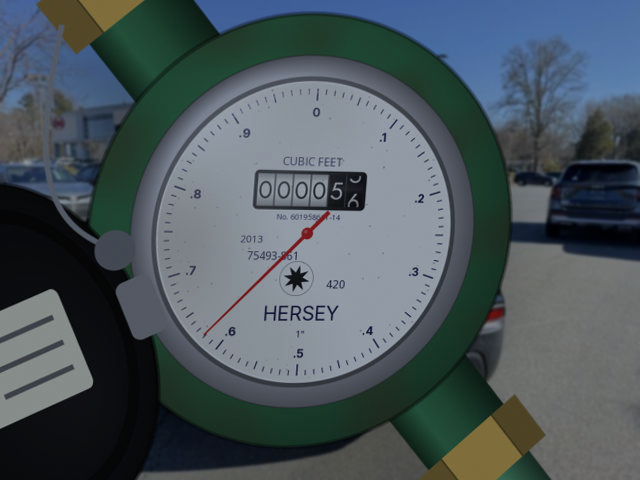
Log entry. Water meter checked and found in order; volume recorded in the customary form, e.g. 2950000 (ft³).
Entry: 55.62 (ft³)
